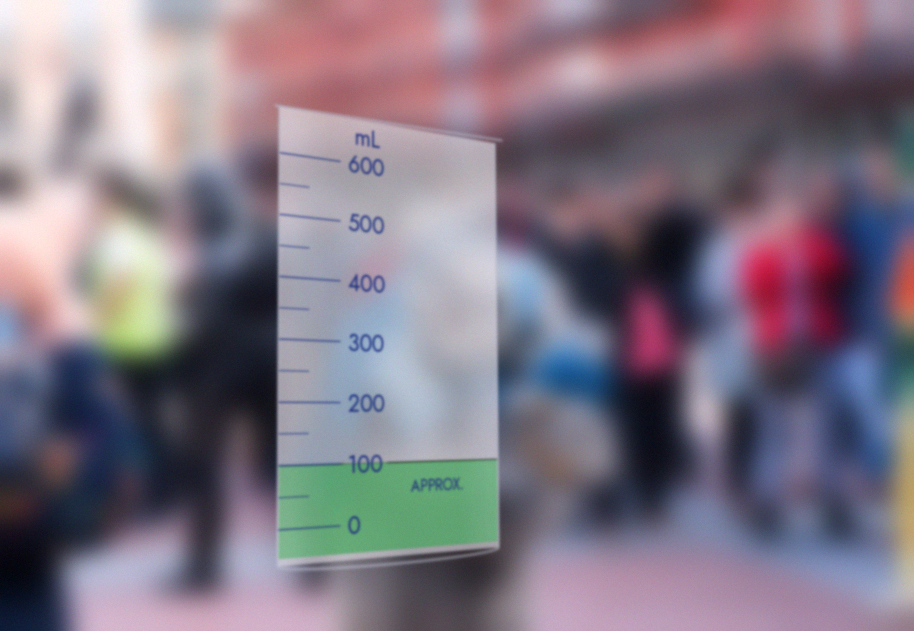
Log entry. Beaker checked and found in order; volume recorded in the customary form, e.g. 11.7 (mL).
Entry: 100 (mL)
